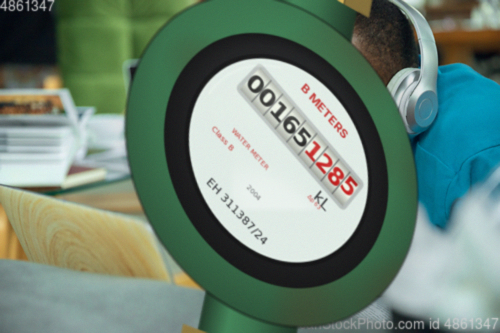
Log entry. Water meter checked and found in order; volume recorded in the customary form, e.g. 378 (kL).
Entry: 165.1285 (kL)
